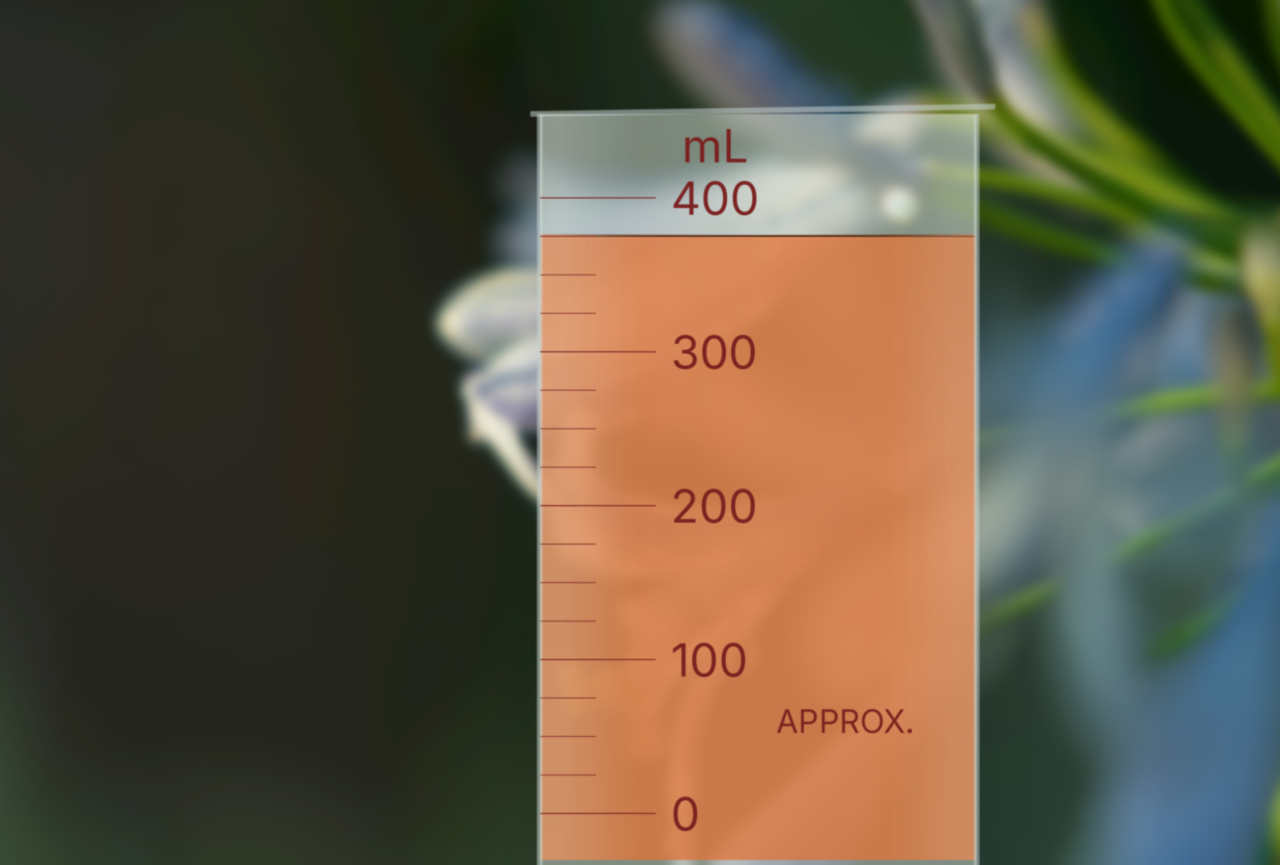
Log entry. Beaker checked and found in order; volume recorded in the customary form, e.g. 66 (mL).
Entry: 375 (mL)
